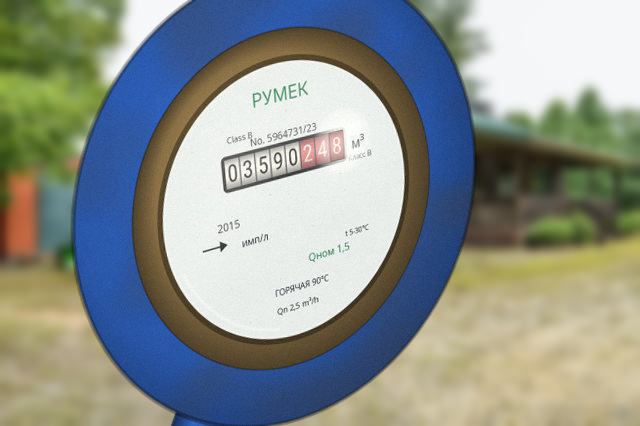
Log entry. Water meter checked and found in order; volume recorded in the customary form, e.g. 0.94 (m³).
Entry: 3590.248 (m³)
